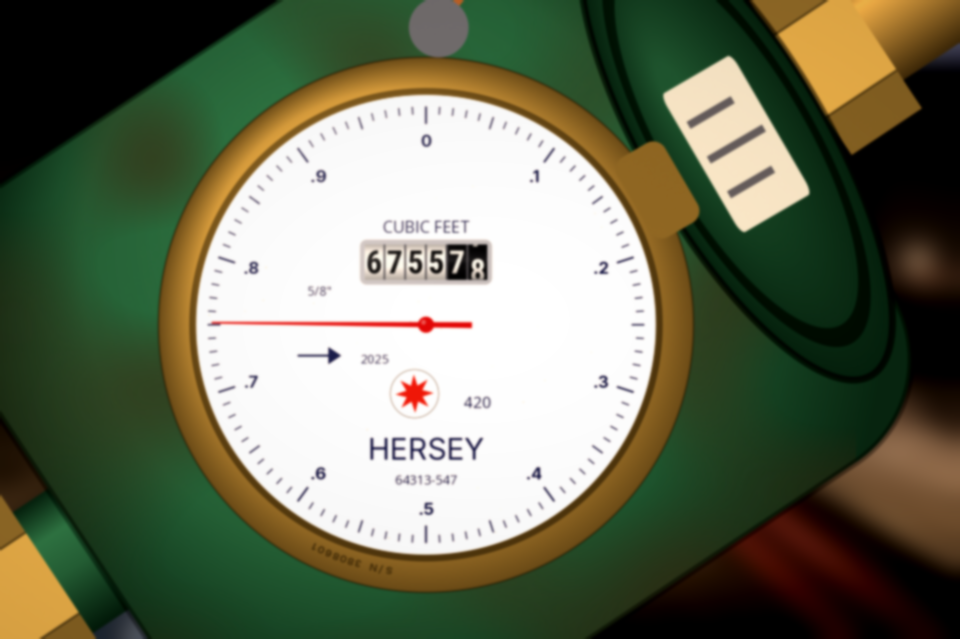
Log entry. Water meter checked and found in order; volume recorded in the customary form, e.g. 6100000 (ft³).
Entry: 675577.75 (ft³)
